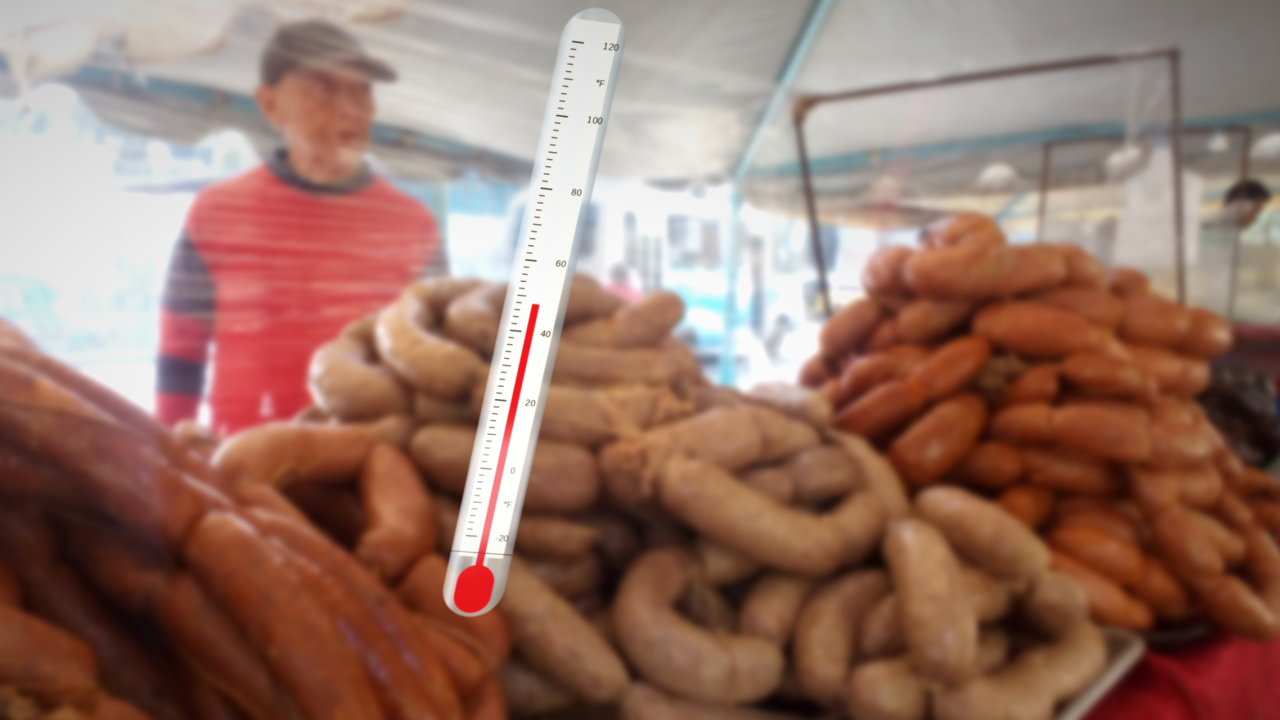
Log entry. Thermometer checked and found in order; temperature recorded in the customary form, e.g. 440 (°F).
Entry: 48 (°F)
